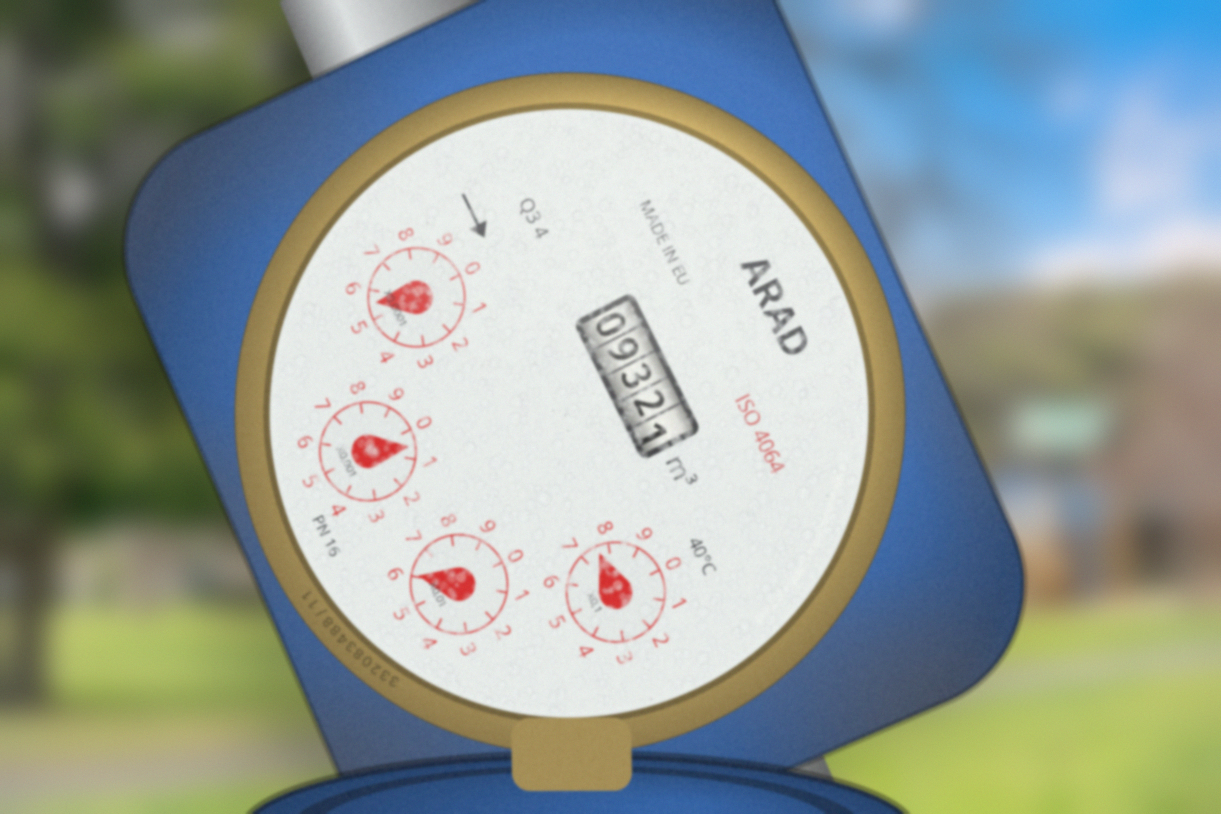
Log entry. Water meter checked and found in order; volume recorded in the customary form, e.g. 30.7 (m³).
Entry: 9320.7605 (m³)
